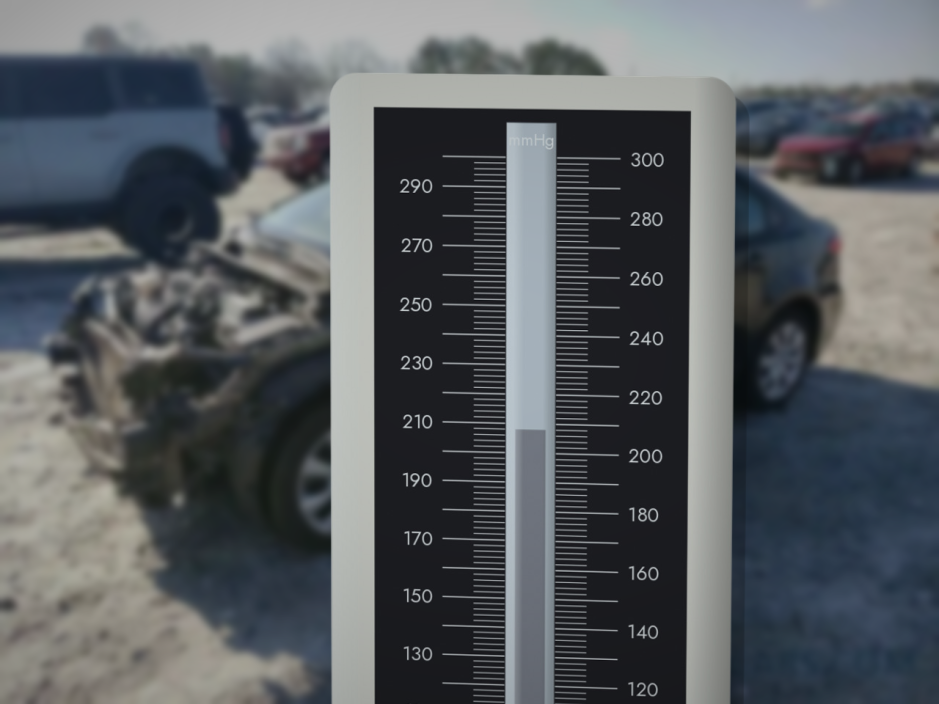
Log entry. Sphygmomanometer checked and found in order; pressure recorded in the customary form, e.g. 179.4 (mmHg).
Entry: 208 (mmHg)
